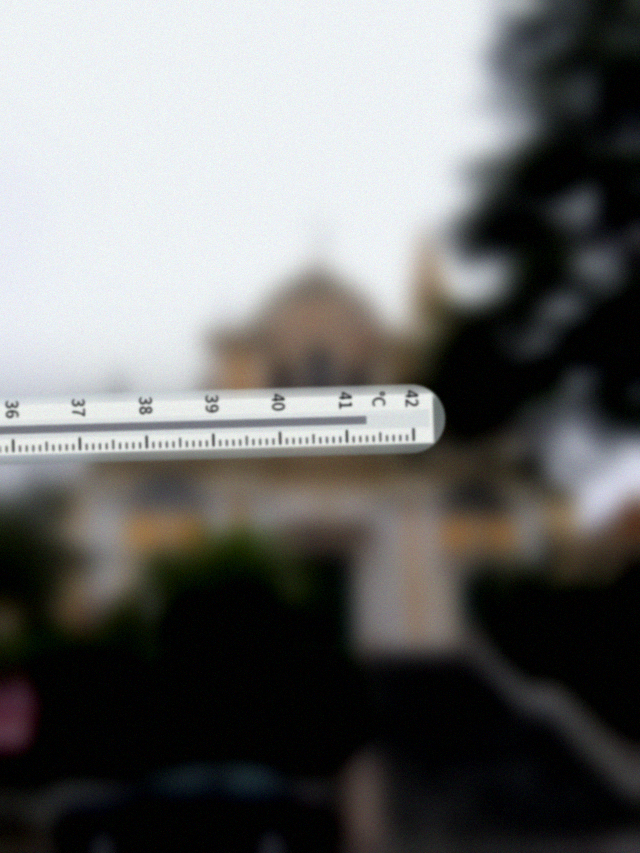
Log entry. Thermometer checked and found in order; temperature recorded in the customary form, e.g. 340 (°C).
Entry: 41.3 (°C)
